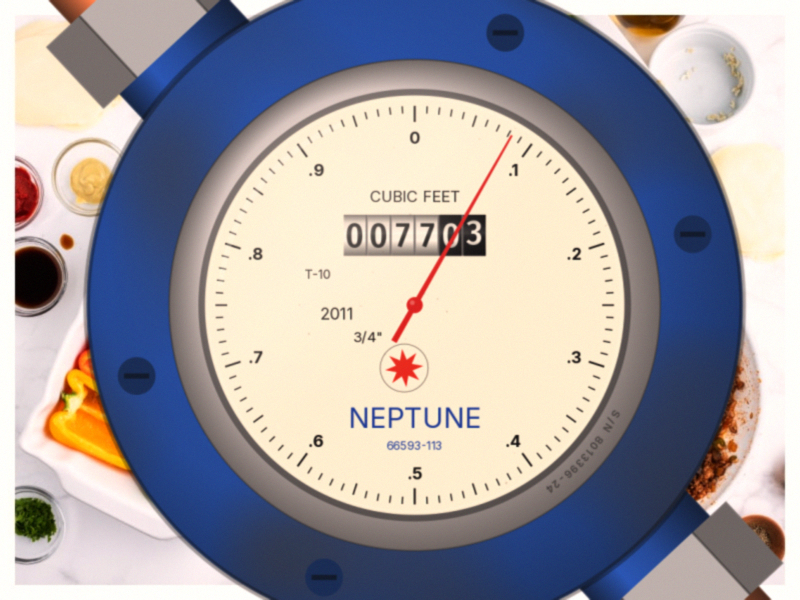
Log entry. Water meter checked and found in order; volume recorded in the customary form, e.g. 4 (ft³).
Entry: 7703.08 (ft³)
